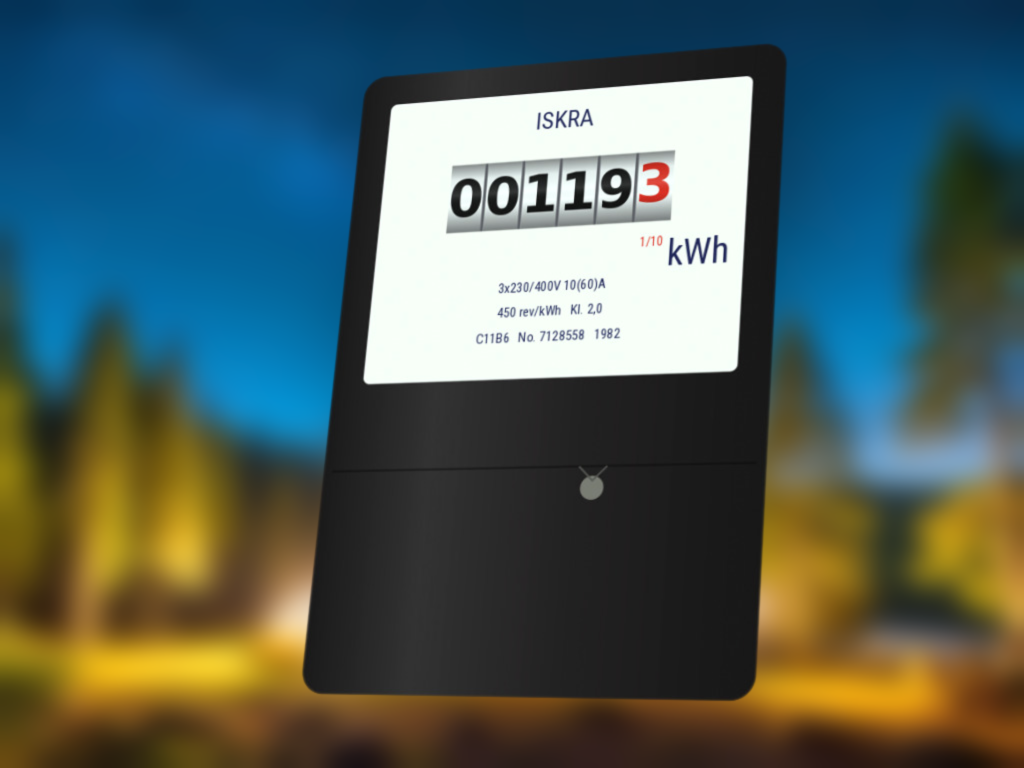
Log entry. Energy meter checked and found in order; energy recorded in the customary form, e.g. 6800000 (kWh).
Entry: 119.3 (kWh)
